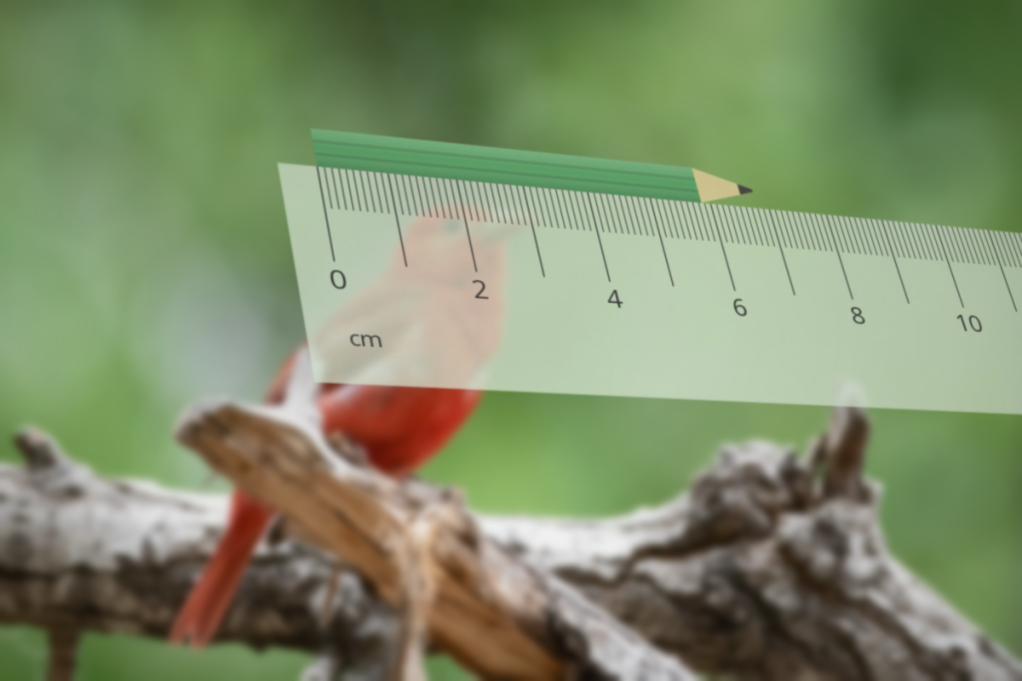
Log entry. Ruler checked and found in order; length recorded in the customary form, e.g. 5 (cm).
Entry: 6.8 (cm)
